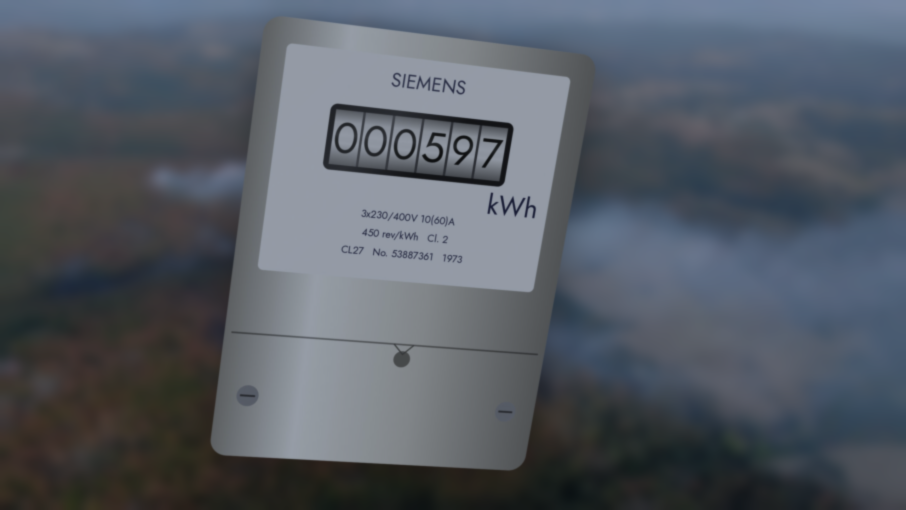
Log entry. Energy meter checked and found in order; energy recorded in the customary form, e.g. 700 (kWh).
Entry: 597 (kWh)
